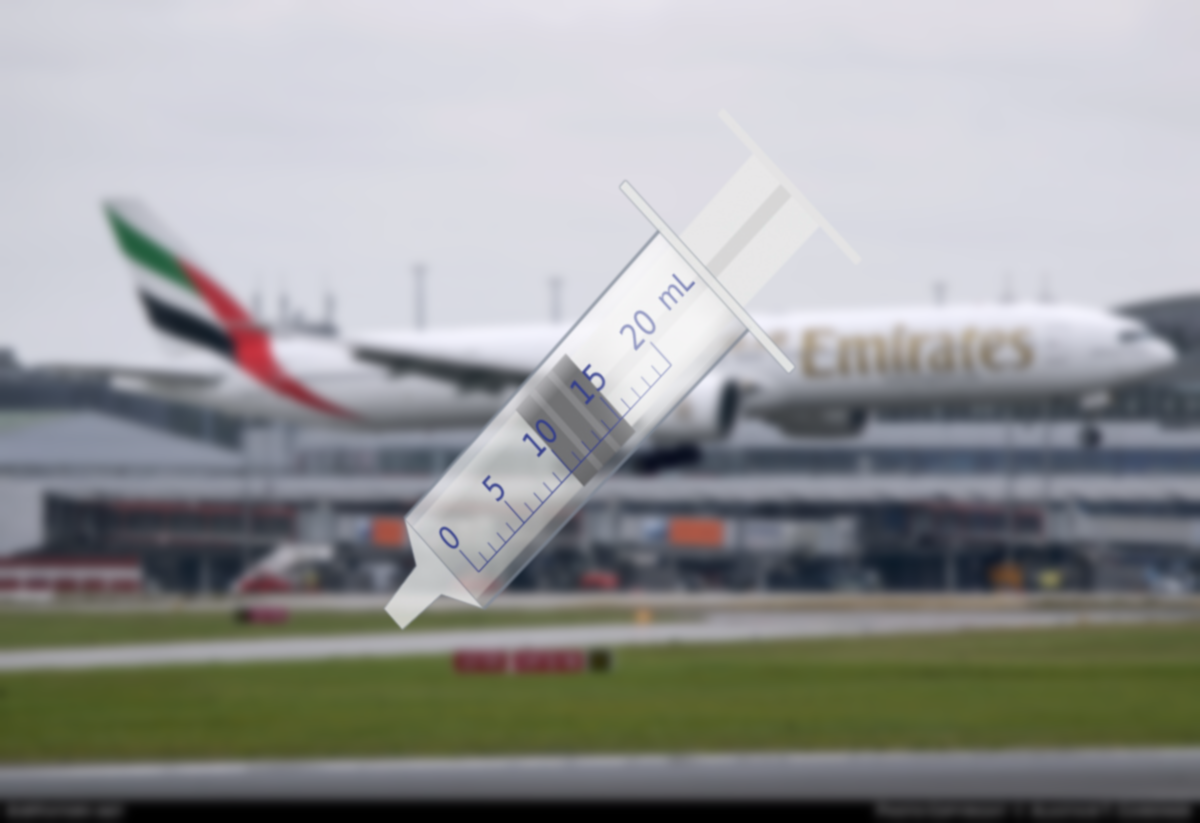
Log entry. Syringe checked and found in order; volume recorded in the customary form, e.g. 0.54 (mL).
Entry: 10 (mL)
